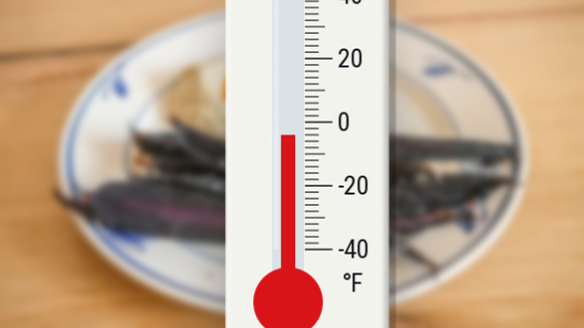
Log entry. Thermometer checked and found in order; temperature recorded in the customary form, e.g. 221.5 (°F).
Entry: -4 (°F)
